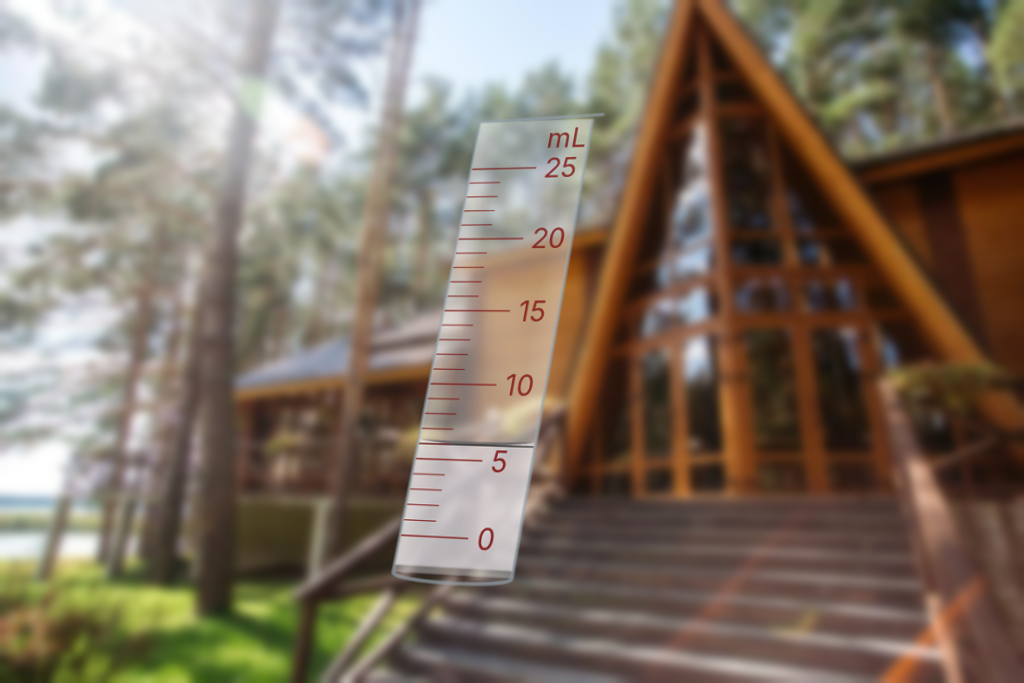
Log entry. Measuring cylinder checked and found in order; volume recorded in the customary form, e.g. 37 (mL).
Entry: 6 (mL)
